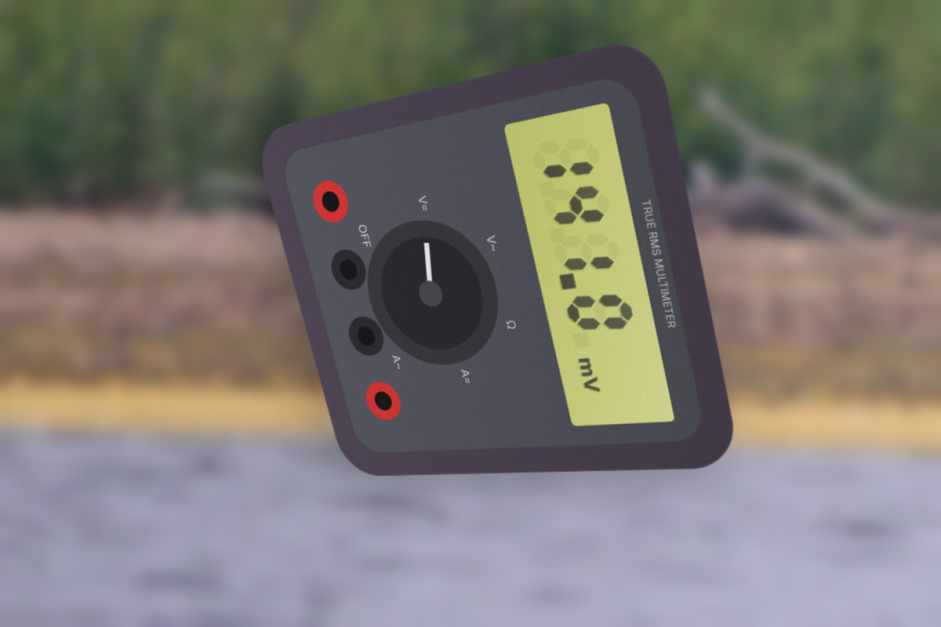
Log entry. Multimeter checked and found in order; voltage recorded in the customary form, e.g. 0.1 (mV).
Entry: 141.0 (mV)
